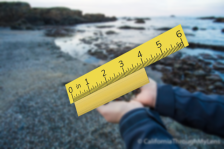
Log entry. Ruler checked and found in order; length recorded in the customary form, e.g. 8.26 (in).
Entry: 4 (in)
